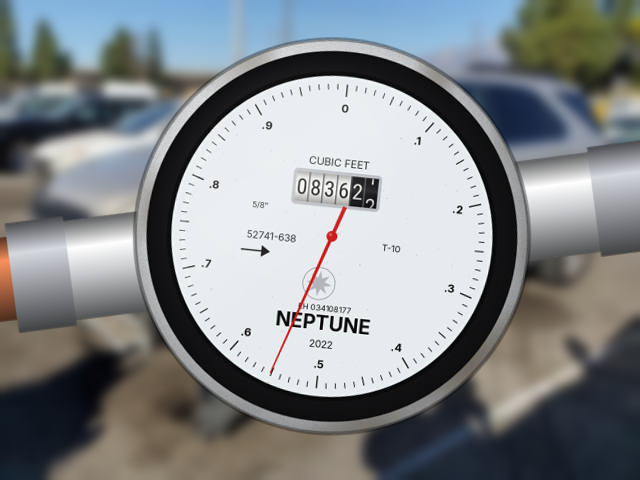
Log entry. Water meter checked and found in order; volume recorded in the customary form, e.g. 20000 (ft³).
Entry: 83621.55 (ft³)
